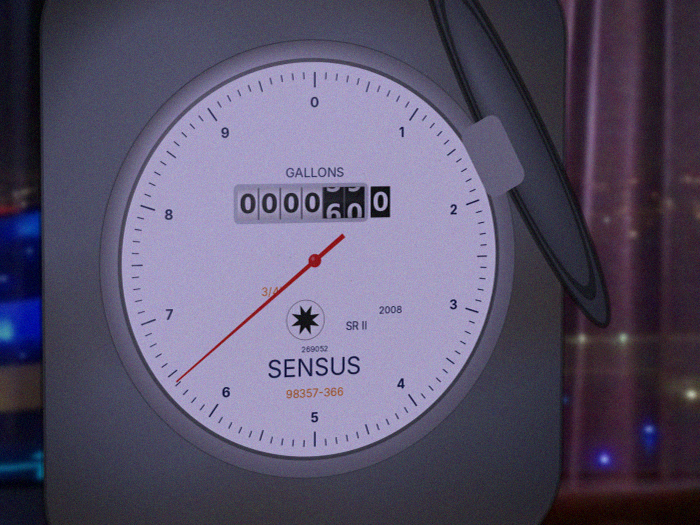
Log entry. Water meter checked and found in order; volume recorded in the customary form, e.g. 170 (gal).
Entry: 596.4 (gal)
